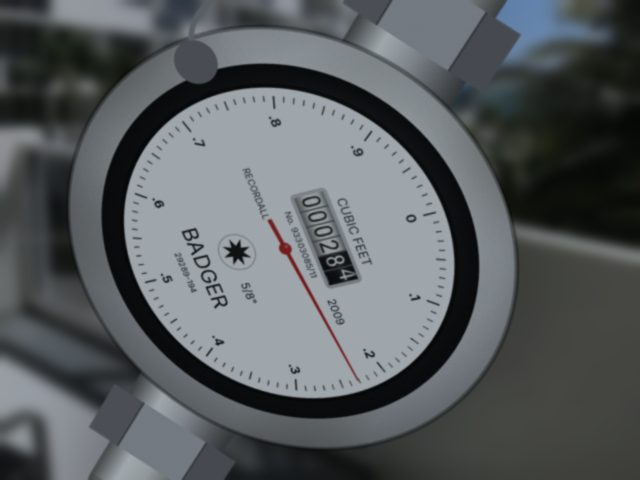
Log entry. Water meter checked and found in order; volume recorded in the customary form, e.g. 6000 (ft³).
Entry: 284.23 (ft³)
